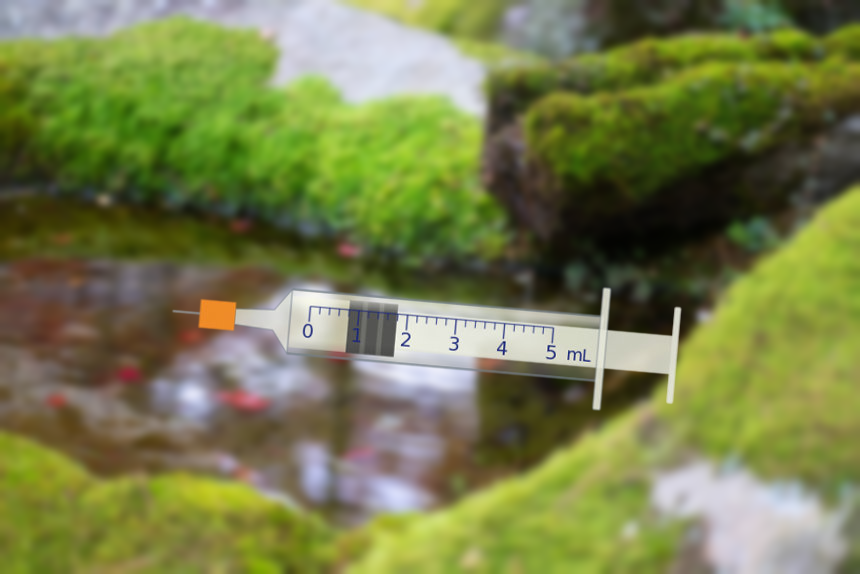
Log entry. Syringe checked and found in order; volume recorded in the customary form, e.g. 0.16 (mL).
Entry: 0.8 (mL)
